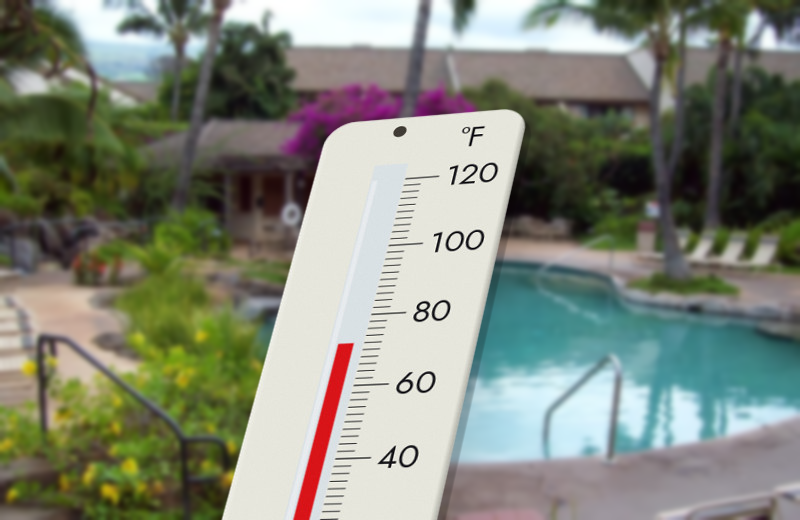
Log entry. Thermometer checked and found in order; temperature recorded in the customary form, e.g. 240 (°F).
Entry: 72 (°F)
